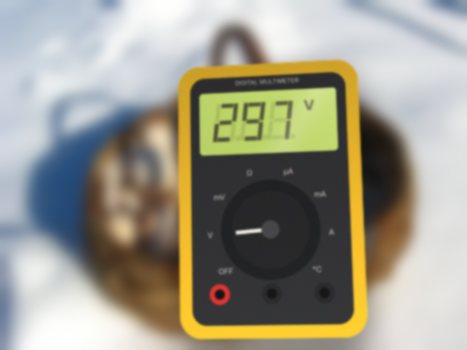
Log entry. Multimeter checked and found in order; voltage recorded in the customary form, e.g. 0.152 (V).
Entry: 297 (V)
